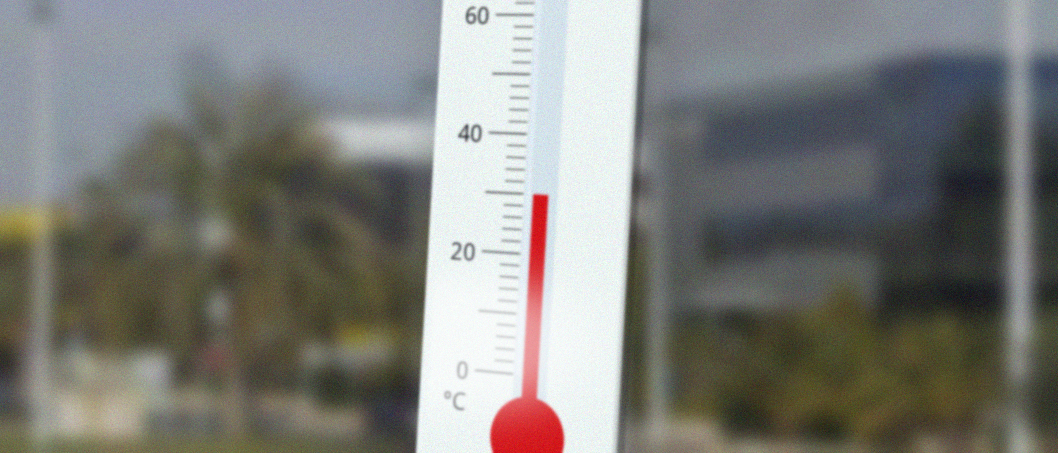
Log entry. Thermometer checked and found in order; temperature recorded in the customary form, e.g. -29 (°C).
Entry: 30 (°C)
